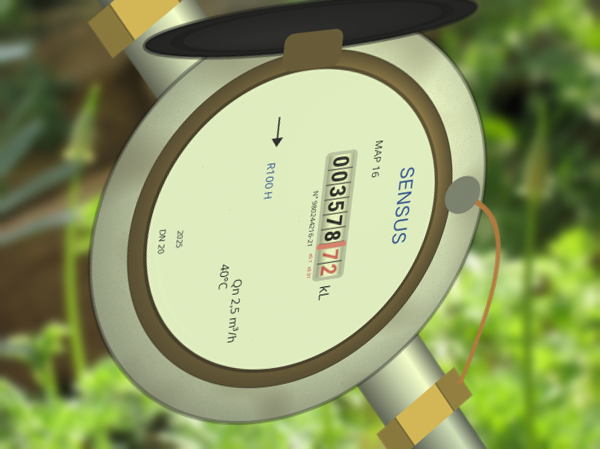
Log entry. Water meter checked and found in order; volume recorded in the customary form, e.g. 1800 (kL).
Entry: 3578.72 (kL)
